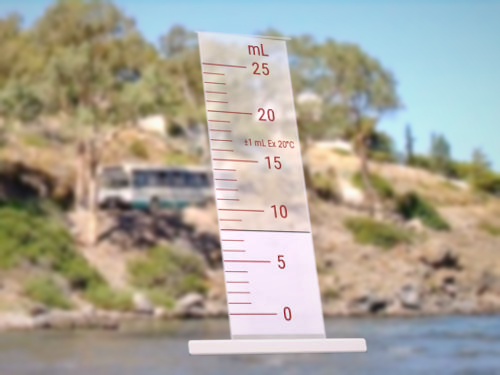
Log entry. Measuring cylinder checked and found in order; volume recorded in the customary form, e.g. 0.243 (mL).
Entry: 8 (mL)
